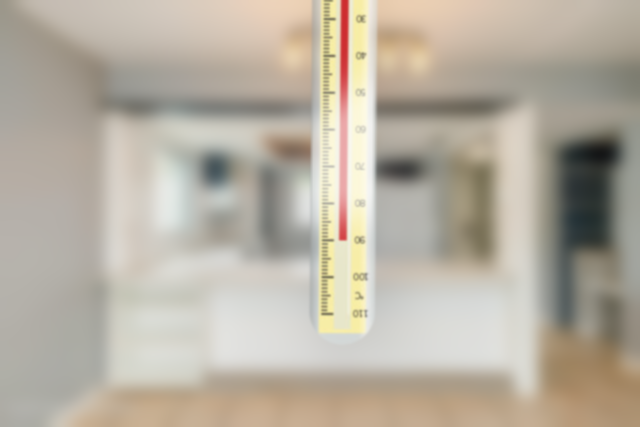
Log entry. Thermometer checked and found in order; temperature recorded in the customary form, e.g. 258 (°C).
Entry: 90 (°C)
